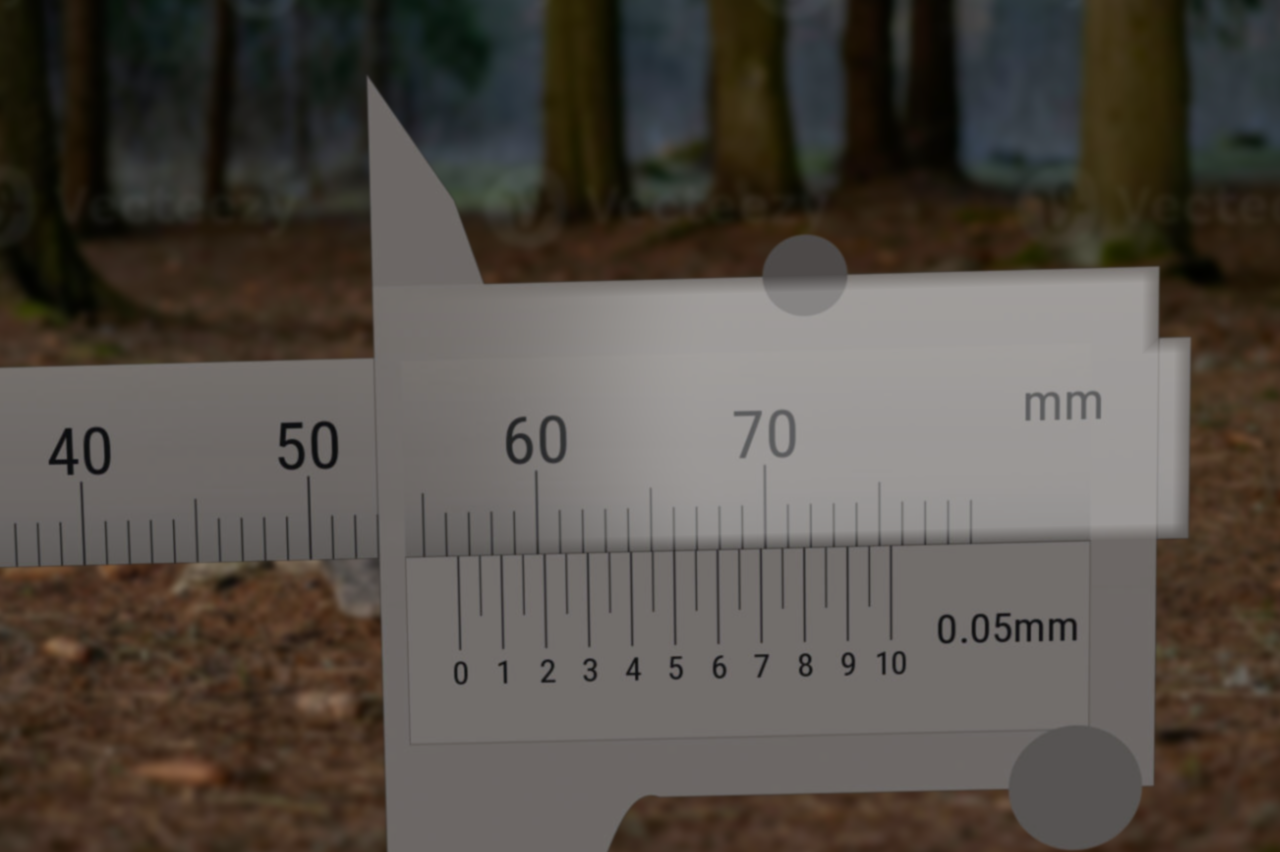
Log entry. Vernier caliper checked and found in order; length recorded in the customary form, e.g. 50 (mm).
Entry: 56.5 (mm)
